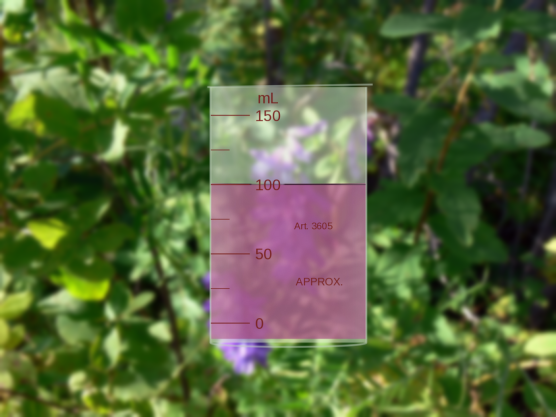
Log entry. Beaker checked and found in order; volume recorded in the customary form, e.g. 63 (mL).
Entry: 100 (mL)
